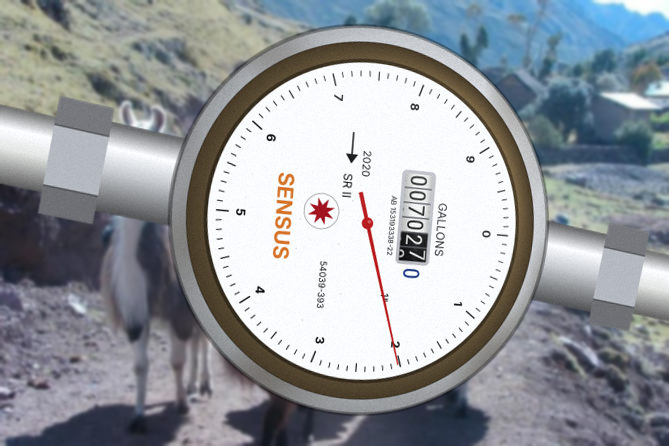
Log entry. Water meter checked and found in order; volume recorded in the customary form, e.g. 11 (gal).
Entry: 70272.0 (gal)
